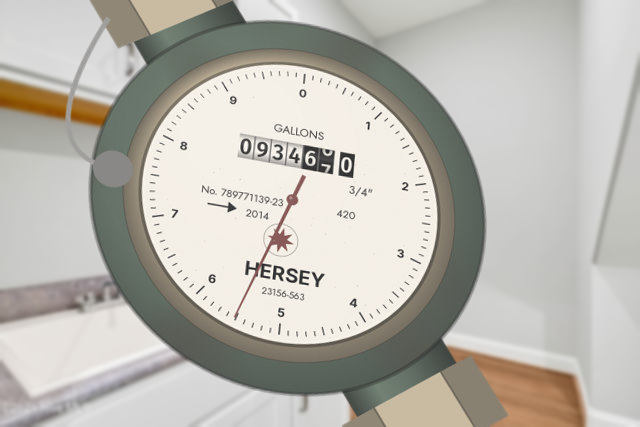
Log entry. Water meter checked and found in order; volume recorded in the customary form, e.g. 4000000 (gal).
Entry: 934665.5 (gal)
